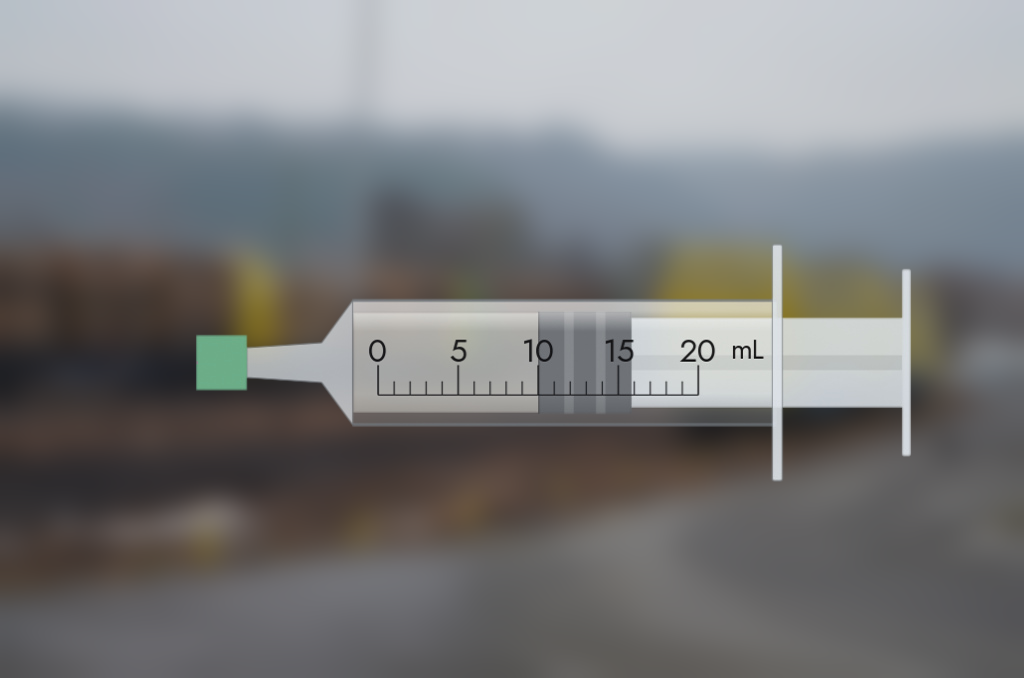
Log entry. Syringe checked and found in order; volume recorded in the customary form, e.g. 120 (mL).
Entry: 10 (mL)
